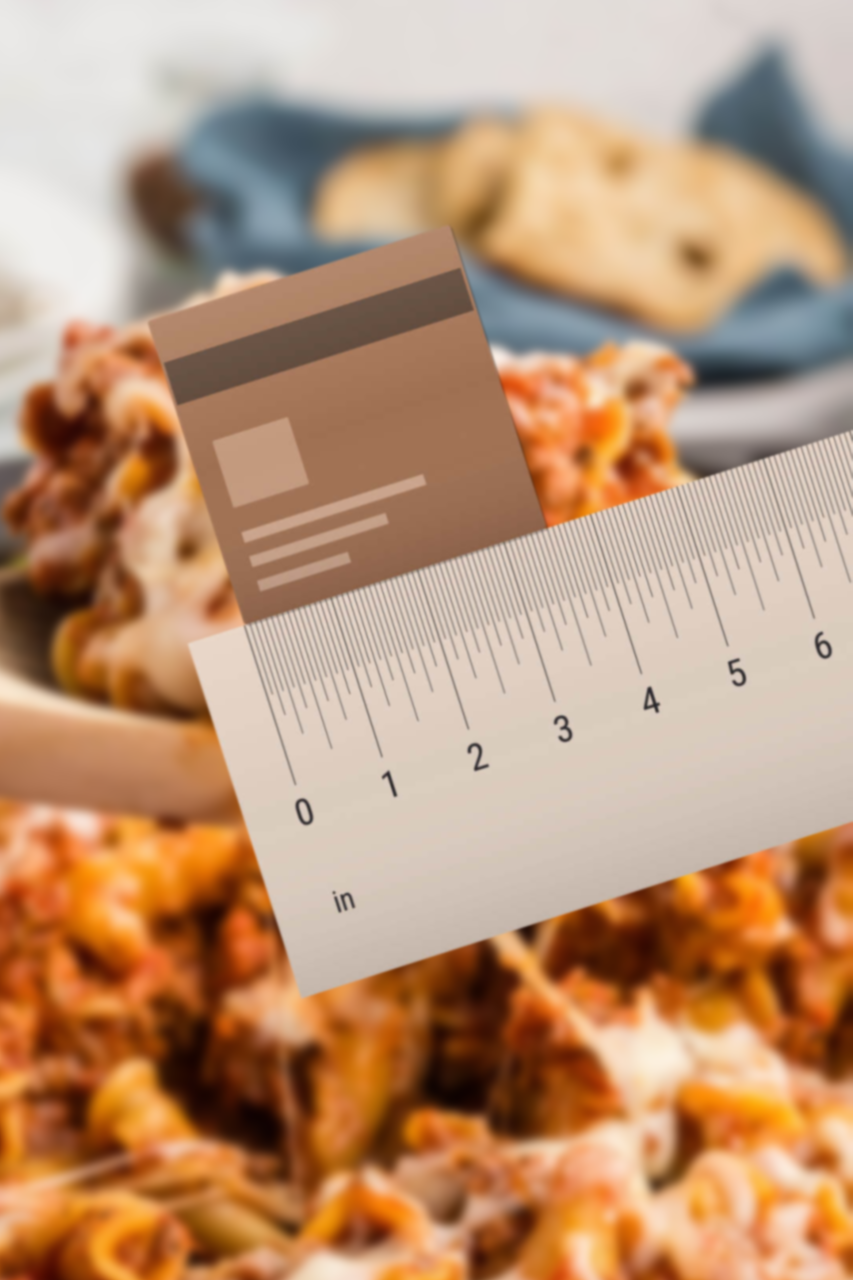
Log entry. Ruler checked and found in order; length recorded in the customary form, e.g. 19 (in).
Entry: 3.5 (in)
